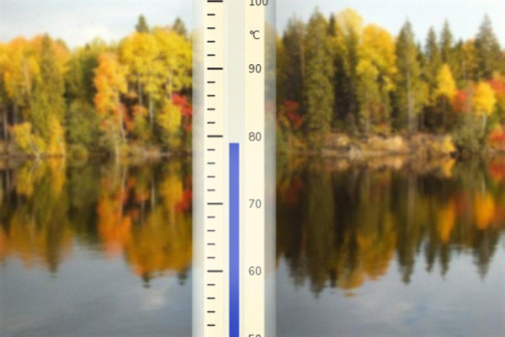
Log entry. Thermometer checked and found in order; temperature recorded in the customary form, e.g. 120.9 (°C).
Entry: 79 (°C)
